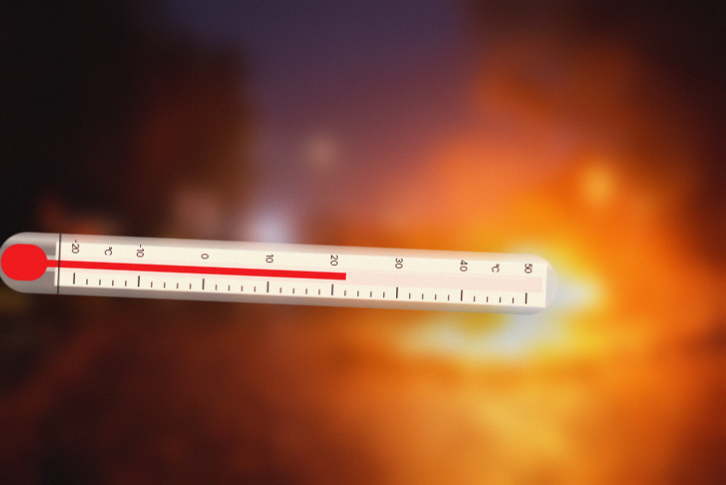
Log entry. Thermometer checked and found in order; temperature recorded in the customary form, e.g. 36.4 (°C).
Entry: 22 (°C)
